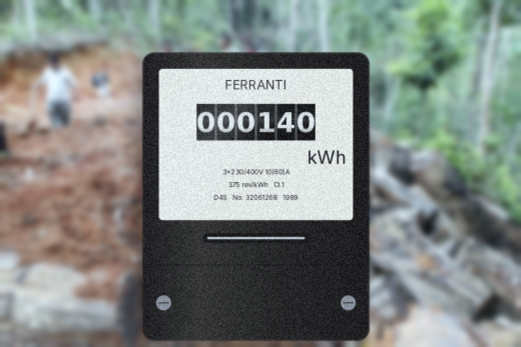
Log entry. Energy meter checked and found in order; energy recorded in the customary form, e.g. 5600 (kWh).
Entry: 140 (kWh)
